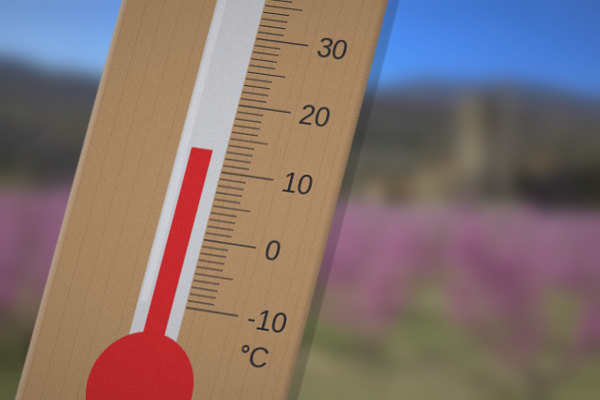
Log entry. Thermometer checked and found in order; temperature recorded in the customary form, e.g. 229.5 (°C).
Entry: 13 (°C)
